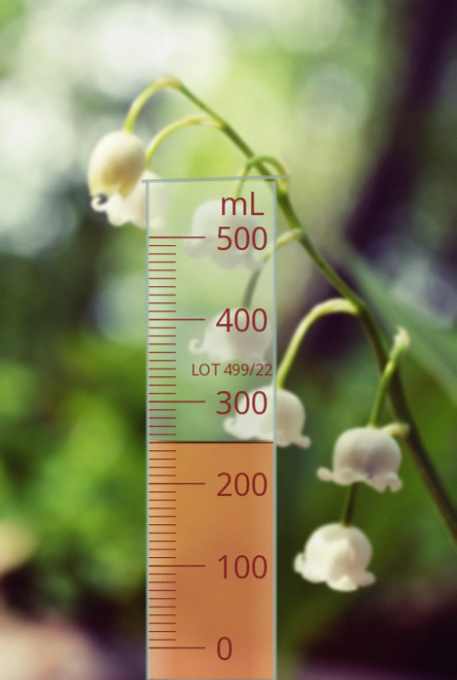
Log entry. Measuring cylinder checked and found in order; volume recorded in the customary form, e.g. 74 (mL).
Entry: 250 (mL)
